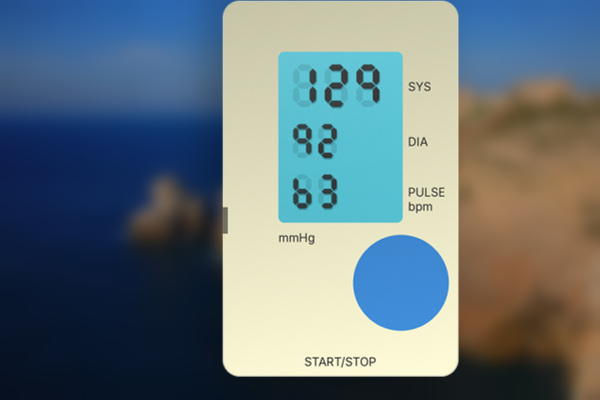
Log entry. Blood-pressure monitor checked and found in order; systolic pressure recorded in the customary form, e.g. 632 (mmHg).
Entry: 129 (mmHg)
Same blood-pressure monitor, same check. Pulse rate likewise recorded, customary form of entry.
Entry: 63 (bpm)
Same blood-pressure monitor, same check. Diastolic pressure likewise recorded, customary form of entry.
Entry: 92 (mmHg)
